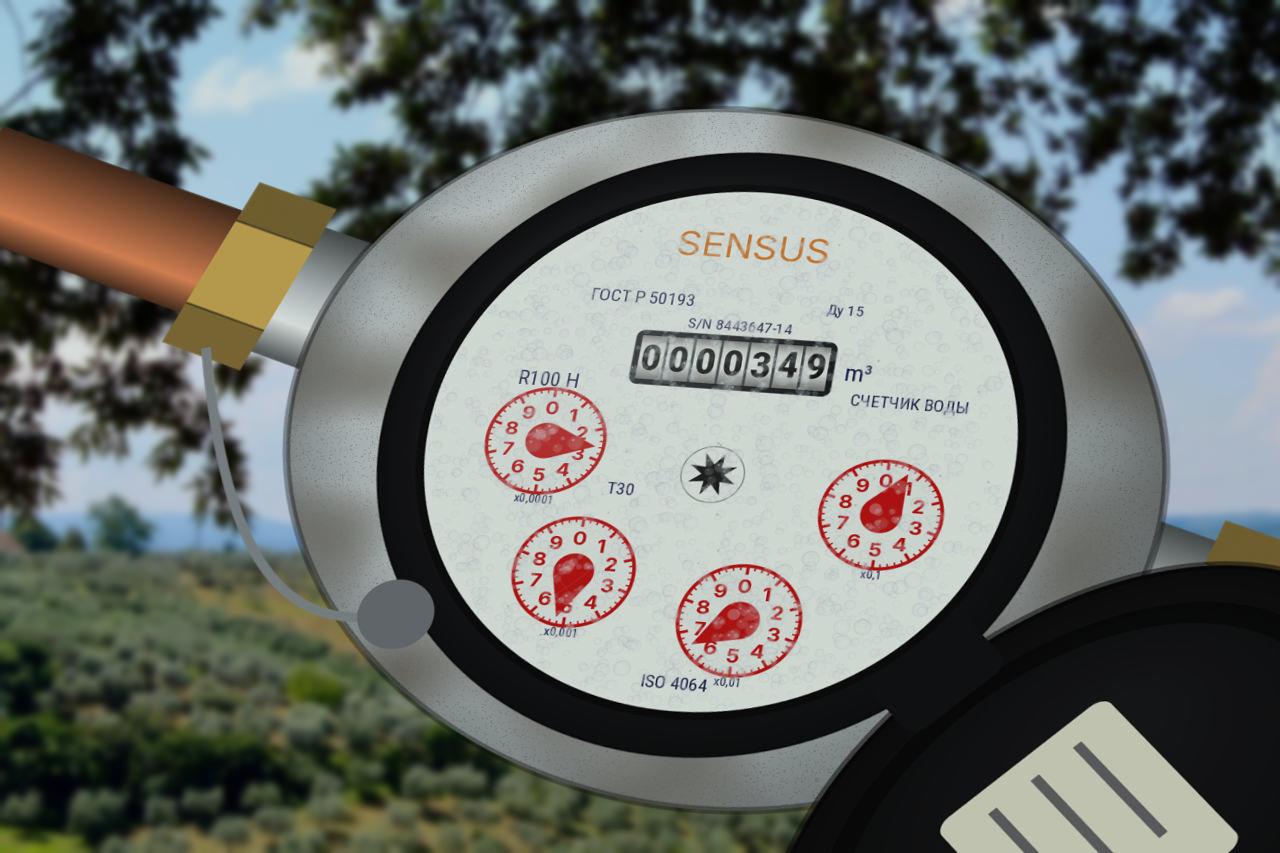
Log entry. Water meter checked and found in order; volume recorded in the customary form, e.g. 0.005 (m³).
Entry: 349.0652 (m³)
